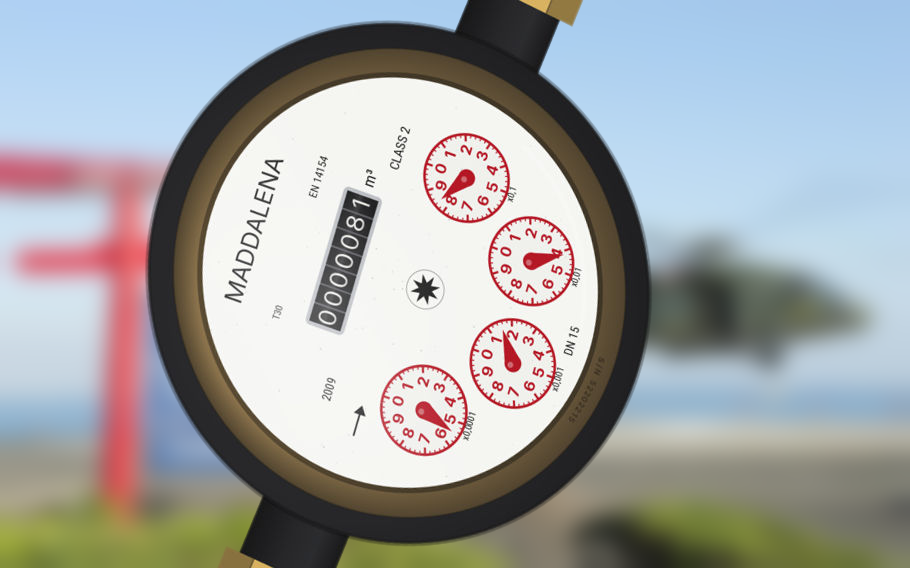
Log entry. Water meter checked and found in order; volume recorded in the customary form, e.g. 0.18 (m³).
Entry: 81.8415 (m³)
